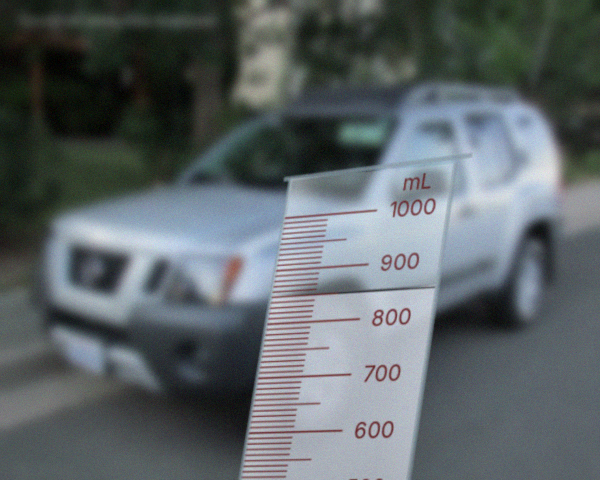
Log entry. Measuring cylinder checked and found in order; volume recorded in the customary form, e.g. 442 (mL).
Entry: 850 (mL)
